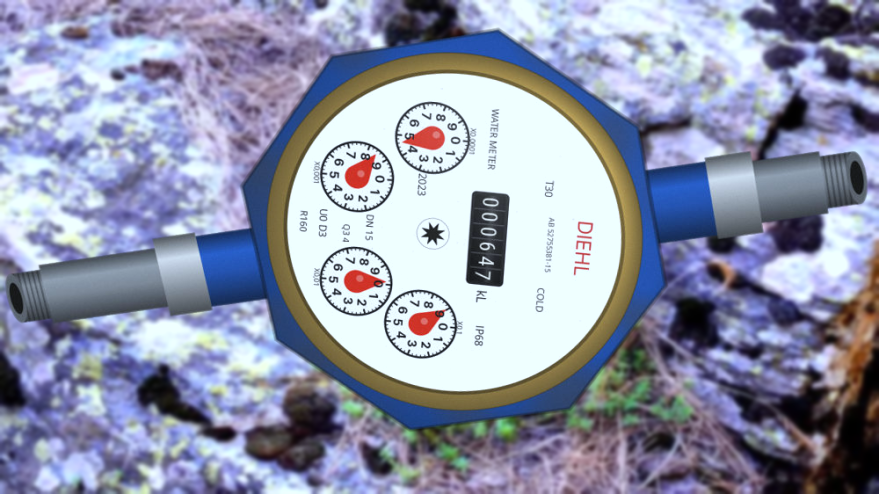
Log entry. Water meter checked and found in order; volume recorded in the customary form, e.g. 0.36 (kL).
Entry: 646.8984 (kL)
